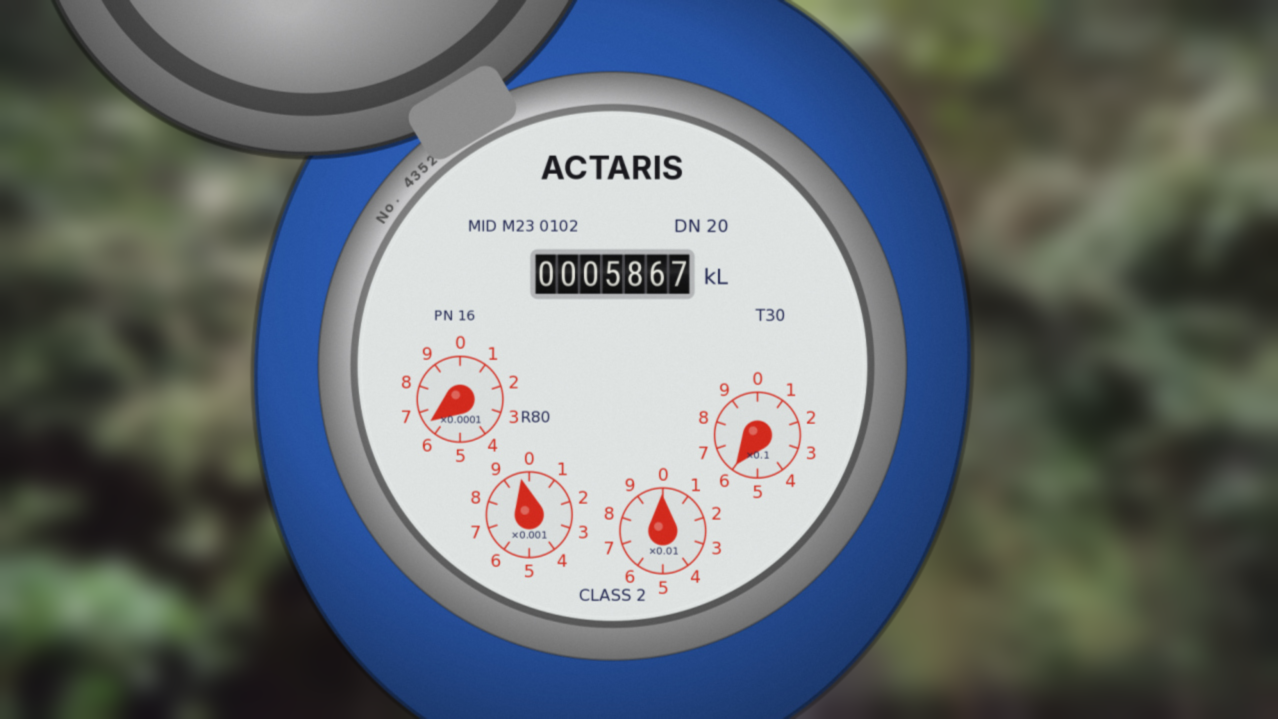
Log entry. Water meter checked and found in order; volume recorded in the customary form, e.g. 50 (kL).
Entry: 5867.5996 (kL)
